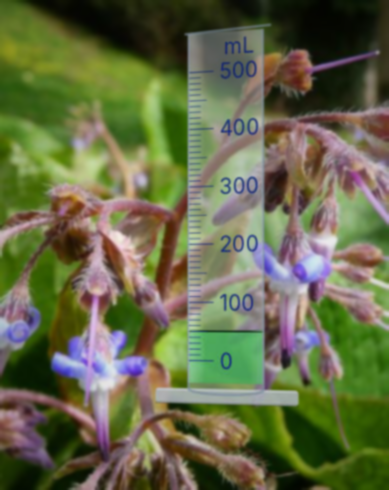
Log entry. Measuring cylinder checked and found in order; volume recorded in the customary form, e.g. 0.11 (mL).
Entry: 50 (mL)
